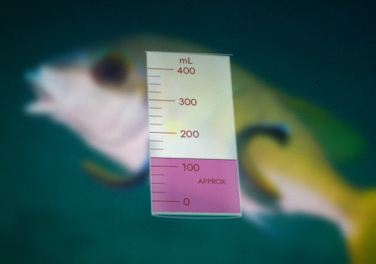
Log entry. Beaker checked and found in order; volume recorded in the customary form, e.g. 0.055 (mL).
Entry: 125 (mL)
